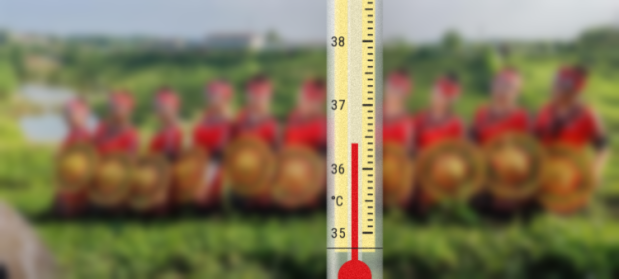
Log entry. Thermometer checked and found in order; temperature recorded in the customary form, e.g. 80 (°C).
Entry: 36.4 (°C)
